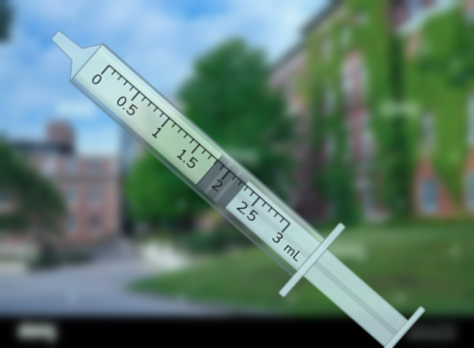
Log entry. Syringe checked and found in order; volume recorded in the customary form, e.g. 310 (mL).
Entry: 1.8 (mL)
